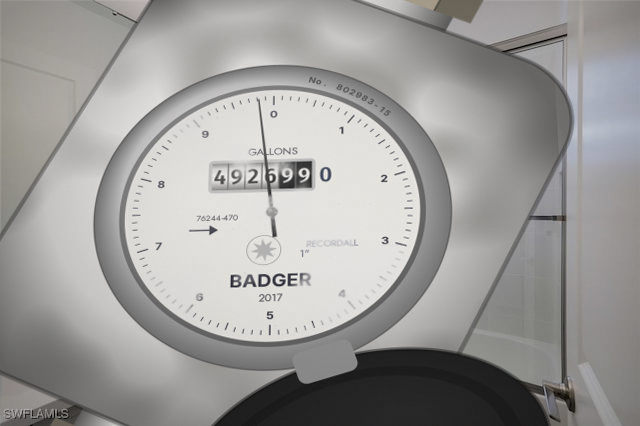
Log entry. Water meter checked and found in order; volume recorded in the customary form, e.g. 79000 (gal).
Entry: 4926989.8 (gal)
